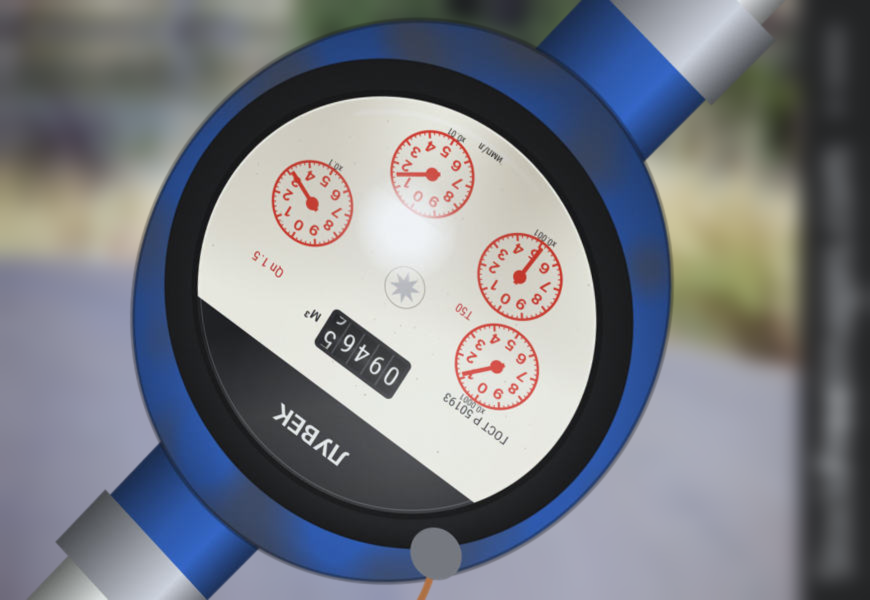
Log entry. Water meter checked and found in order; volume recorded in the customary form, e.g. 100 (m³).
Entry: 9465.3151 (m³)
